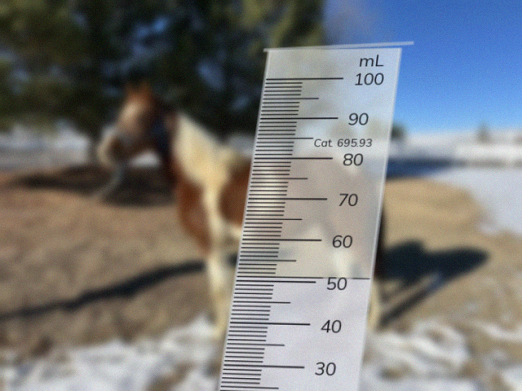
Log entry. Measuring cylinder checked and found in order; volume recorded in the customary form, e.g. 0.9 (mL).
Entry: 51 (mL)
